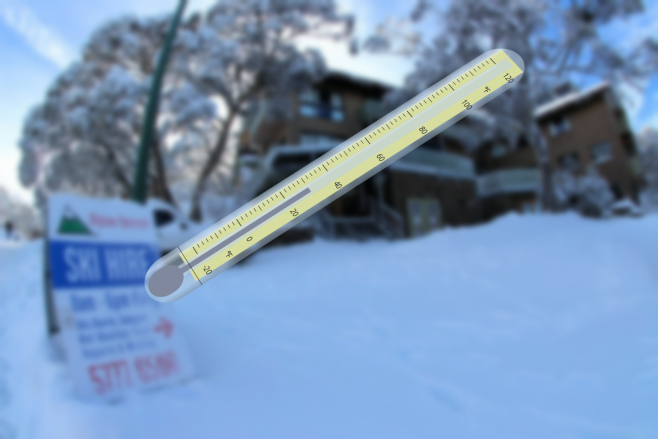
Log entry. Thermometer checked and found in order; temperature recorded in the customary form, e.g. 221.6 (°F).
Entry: 30 (°F)
